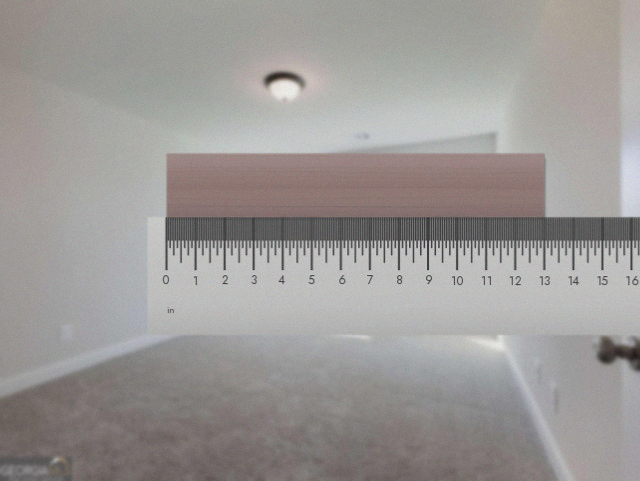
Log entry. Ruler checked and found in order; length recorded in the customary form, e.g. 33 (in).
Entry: 13 (in)
